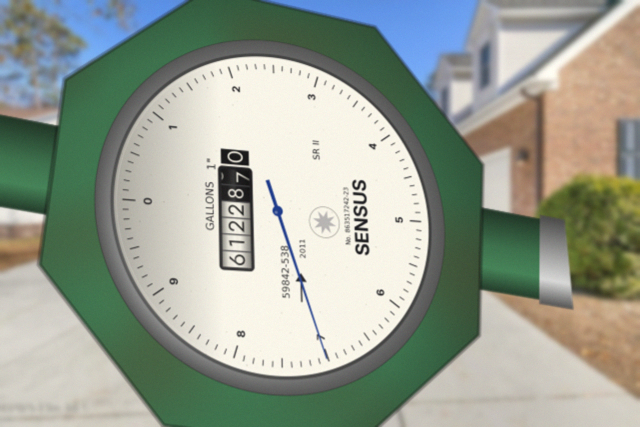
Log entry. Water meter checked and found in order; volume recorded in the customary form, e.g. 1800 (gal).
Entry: 6122867.0 (gal)
